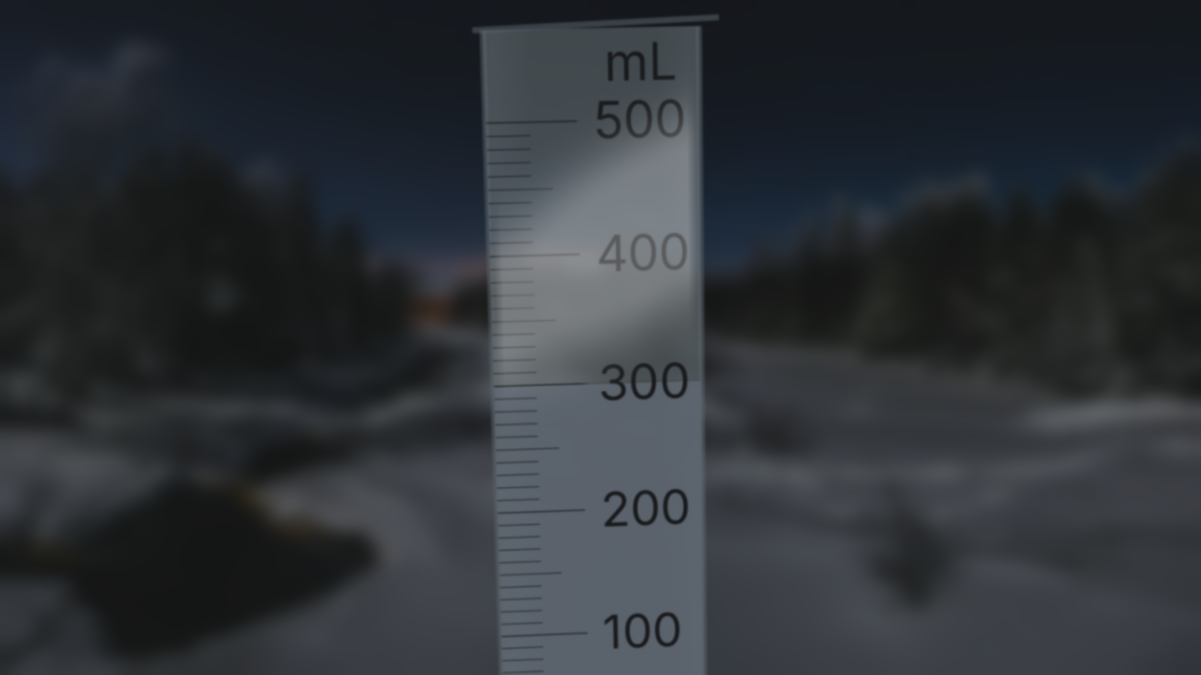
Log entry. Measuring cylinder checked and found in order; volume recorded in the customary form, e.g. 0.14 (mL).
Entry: 300 (mL)
